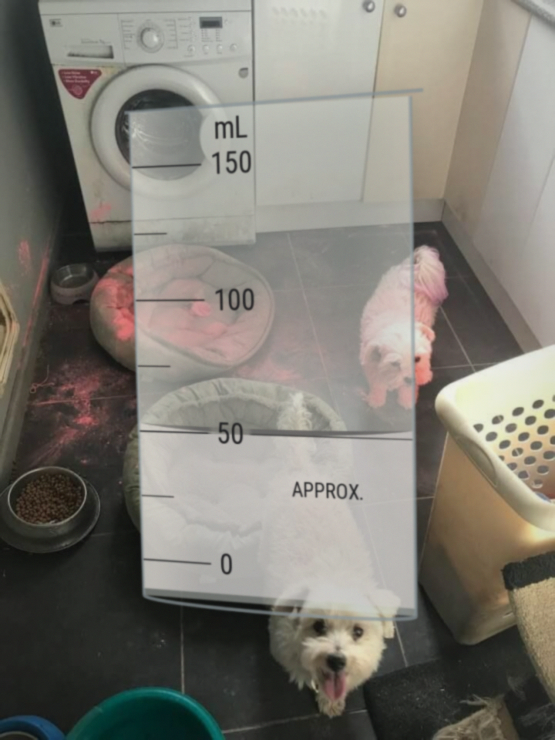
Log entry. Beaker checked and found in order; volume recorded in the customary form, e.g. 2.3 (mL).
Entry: 50 (mL)
